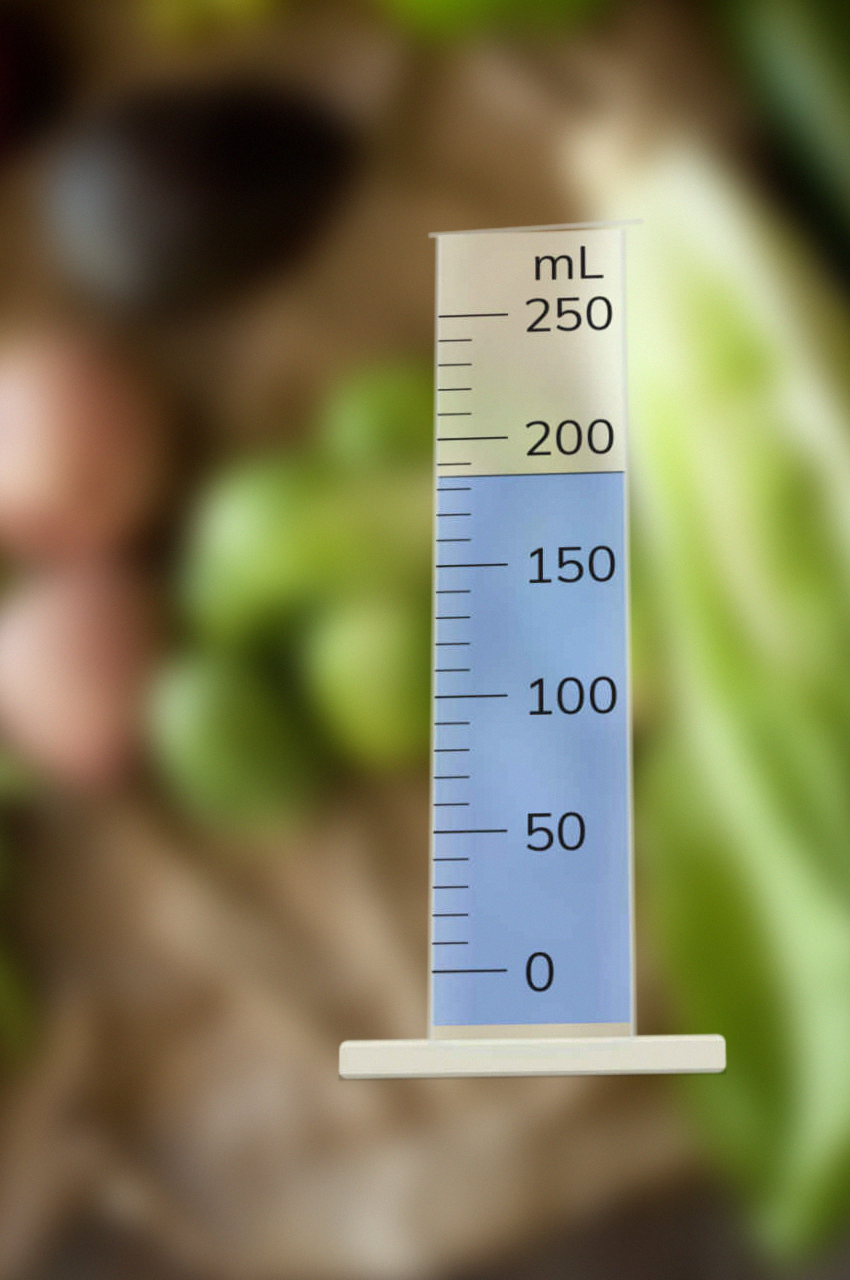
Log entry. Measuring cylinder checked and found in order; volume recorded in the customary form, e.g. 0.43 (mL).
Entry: 185 (mL)
